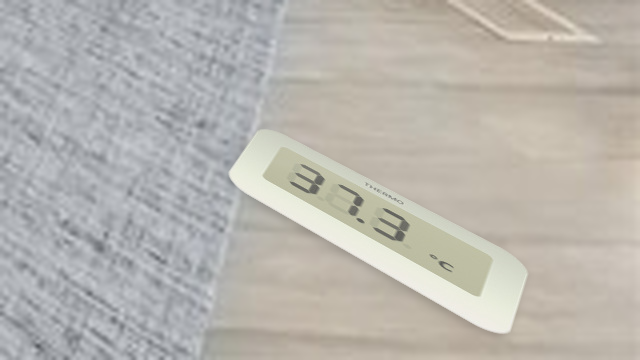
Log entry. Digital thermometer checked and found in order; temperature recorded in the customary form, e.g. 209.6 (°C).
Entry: 37.3 (°C)
